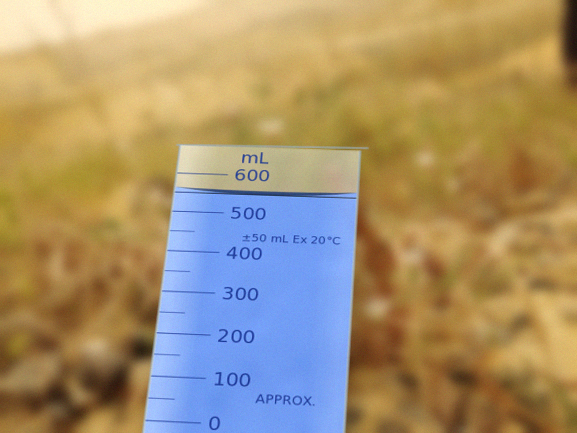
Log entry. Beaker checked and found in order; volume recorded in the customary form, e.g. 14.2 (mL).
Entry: 550 (mL)
